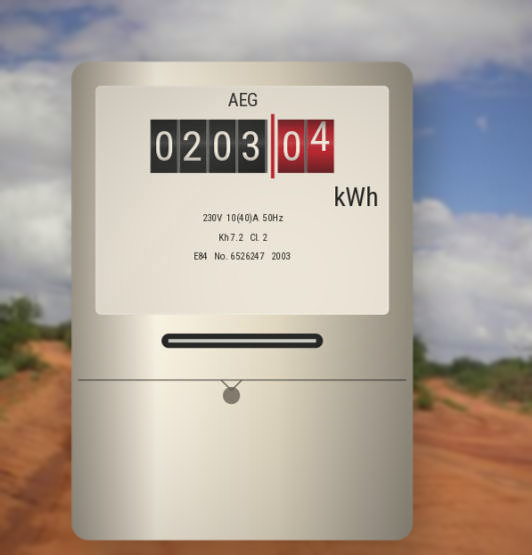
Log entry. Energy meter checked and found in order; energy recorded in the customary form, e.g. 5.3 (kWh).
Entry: 203.04 (kWh)
